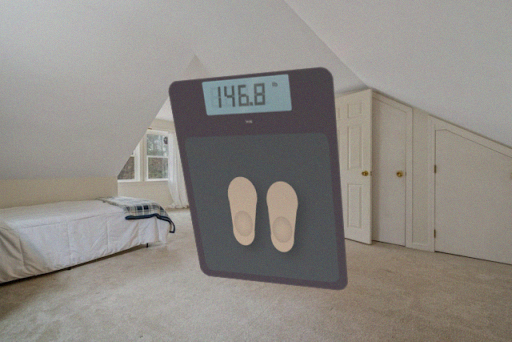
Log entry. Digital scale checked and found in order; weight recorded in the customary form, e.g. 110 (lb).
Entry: 146.8 (lb)
